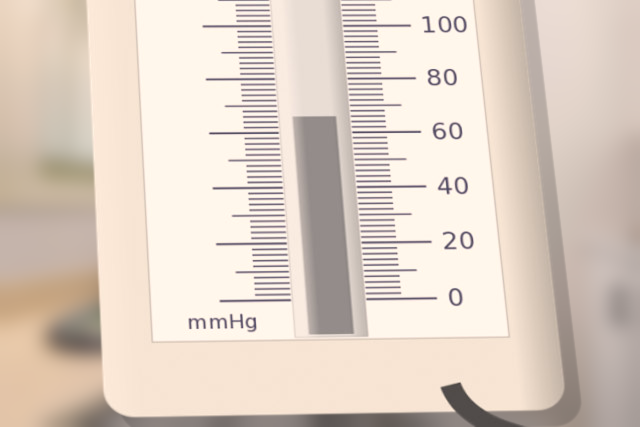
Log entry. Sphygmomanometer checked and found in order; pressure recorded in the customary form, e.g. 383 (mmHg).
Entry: 66 (mmHg)
